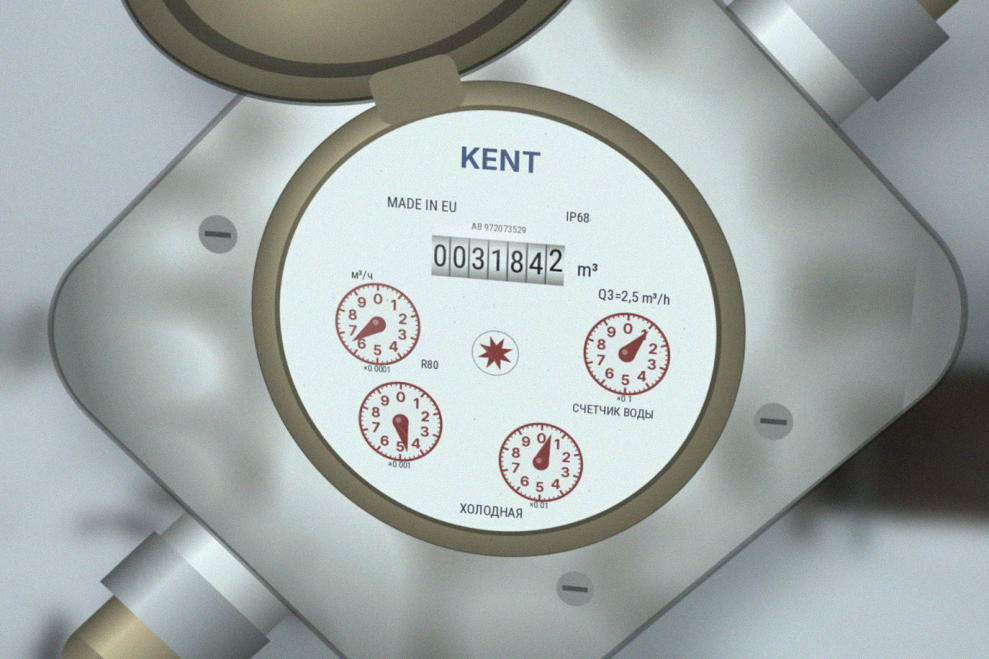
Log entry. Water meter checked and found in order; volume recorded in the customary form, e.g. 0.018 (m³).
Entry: 31842.1046 (m³)
